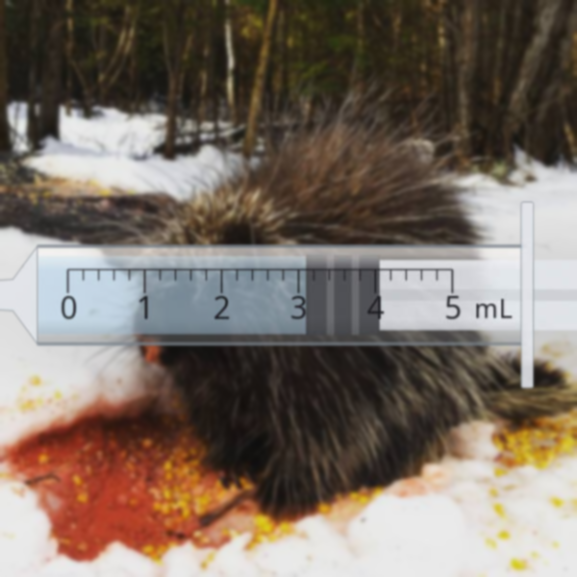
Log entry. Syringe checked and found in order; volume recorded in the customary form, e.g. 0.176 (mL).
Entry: 3.1 (mL)
